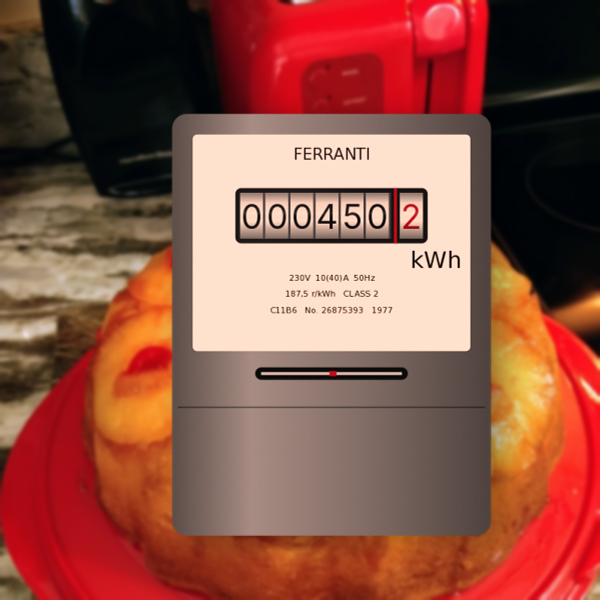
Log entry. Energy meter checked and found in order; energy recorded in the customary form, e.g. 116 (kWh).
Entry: 450.2 (kWh)
